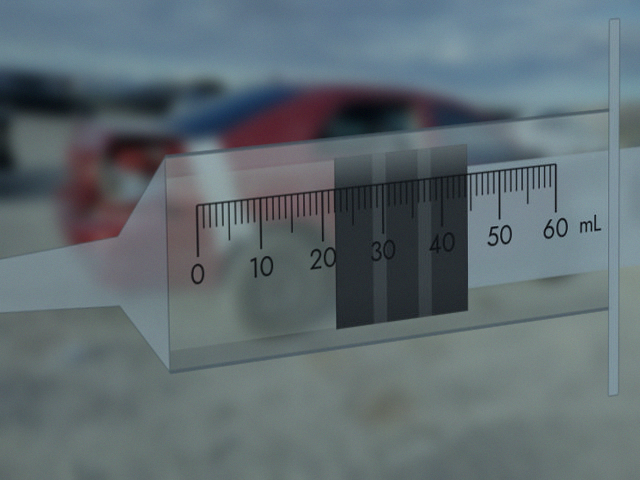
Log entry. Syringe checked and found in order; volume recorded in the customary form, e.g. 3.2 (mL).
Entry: 22 (mL)
